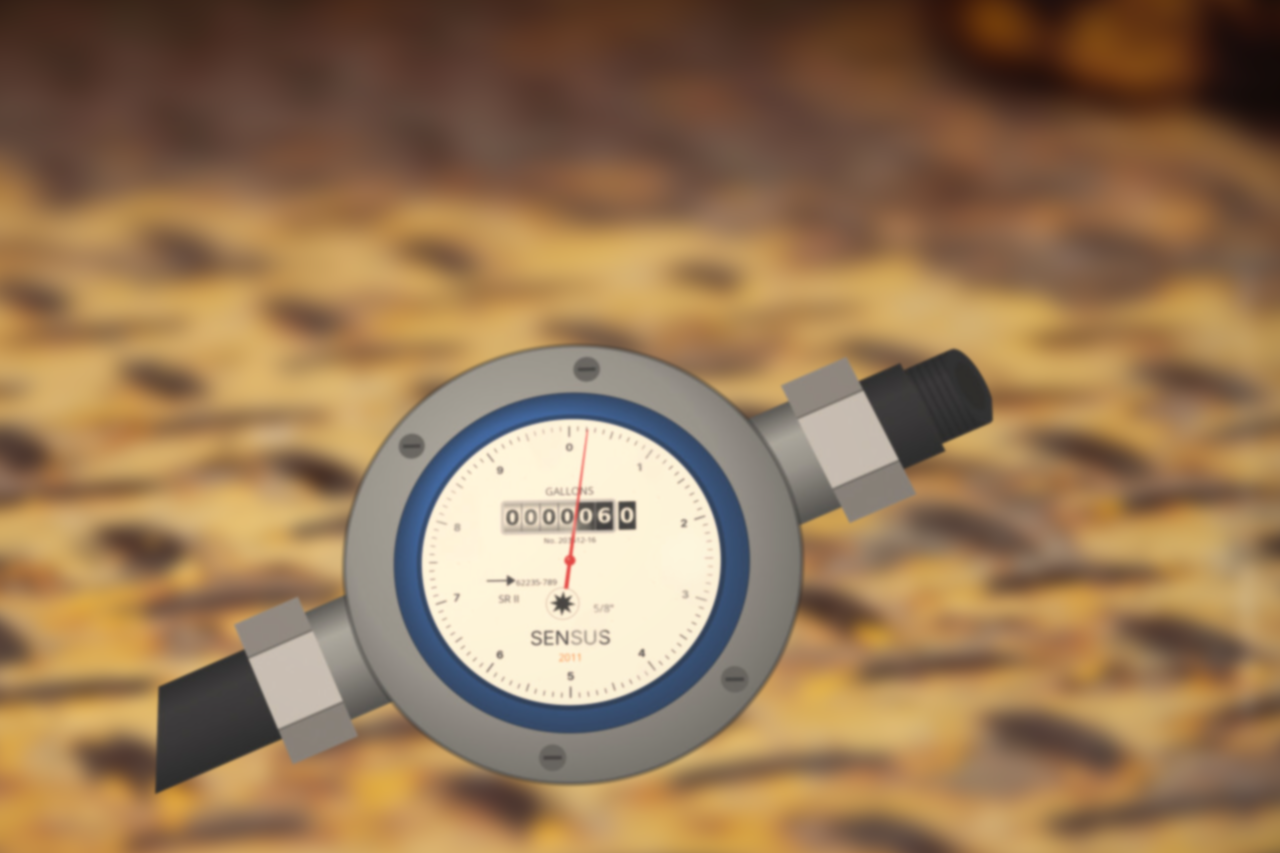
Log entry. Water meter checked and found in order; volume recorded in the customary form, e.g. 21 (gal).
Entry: 60.2 (gal)
